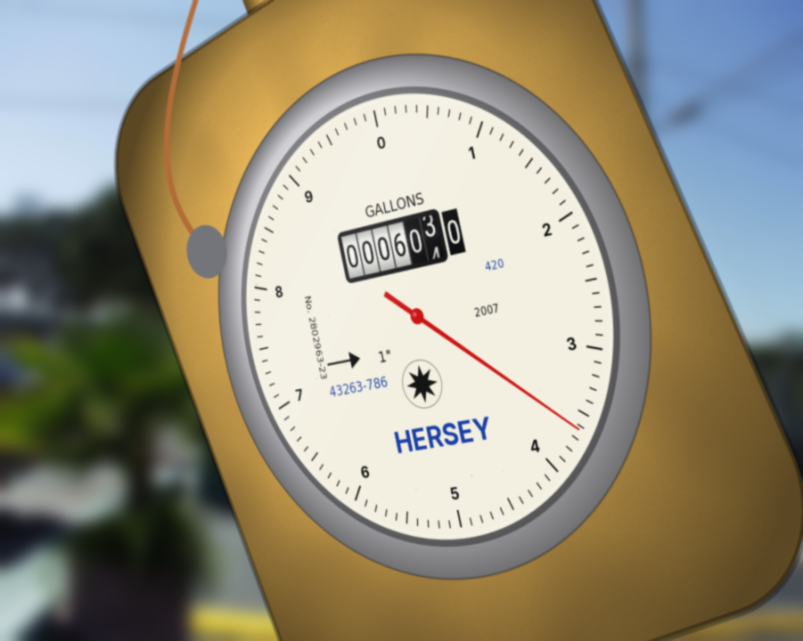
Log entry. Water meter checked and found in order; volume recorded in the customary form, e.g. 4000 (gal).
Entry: 6033.6 (gal)
